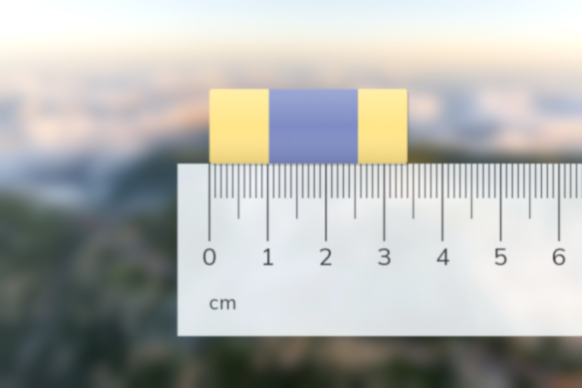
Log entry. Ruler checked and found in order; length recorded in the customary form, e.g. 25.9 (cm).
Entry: 3.4 (cm)
